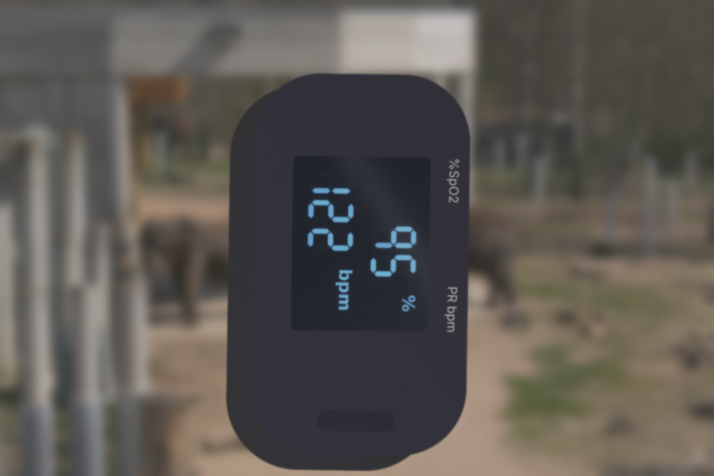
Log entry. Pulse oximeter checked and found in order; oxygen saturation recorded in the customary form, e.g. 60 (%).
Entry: 95 (%)
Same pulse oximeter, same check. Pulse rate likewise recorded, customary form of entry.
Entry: 122 (bpm)
